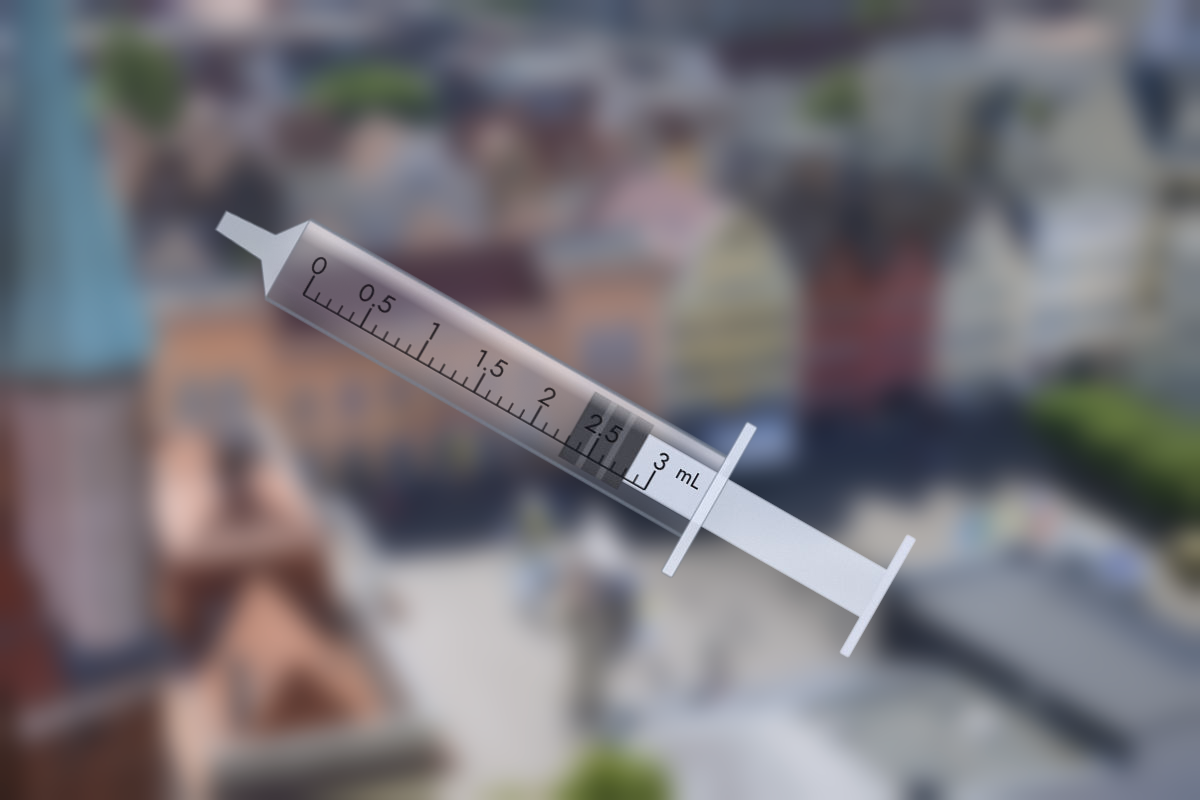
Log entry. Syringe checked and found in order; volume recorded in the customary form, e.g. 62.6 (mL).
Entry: 2.3 (mL)
